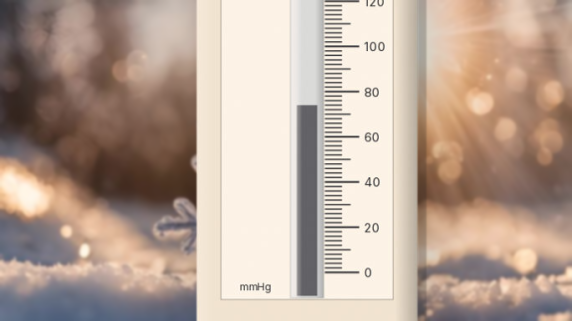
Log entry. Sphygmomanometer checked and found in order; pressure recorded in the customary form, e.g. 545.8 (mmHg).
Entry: 74 (mmHg)
